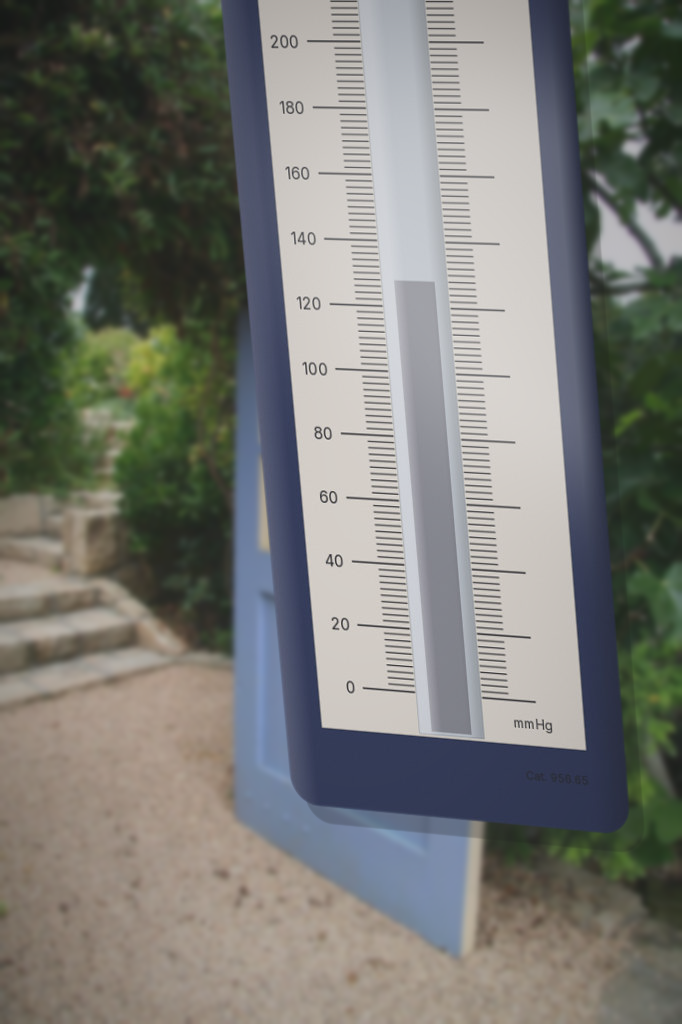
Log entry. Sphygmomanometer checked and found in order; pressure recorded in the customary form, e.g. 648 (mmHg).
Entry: 128 (mmHg)
